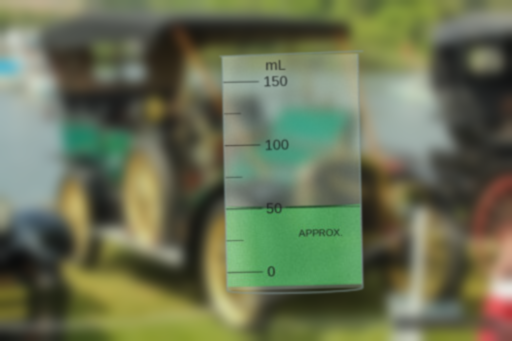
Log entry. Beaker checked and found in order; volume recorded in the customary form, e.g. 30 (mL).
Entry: 50 (mL)
